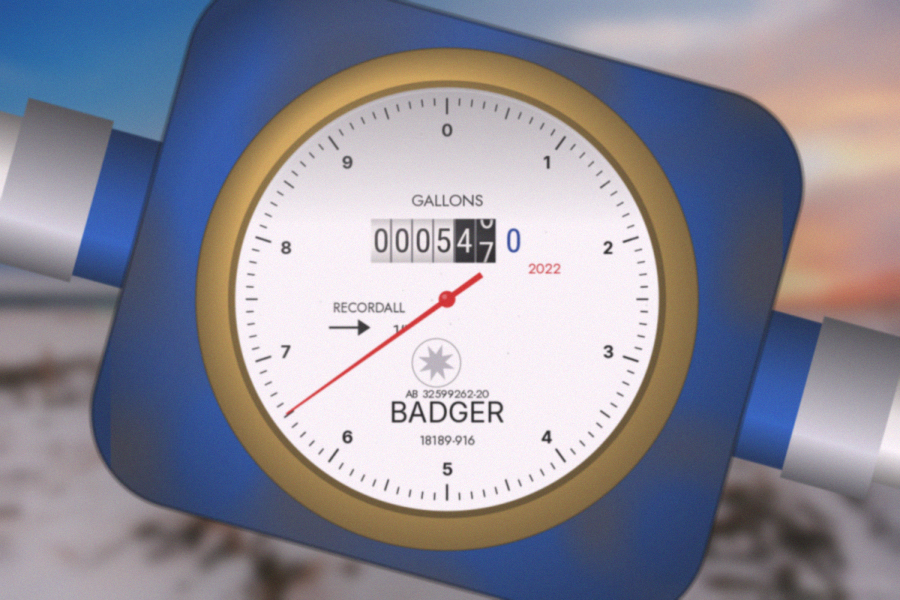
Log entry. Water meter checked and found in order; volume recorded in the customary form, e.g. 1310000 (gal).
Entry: 5466.5 (gal)
